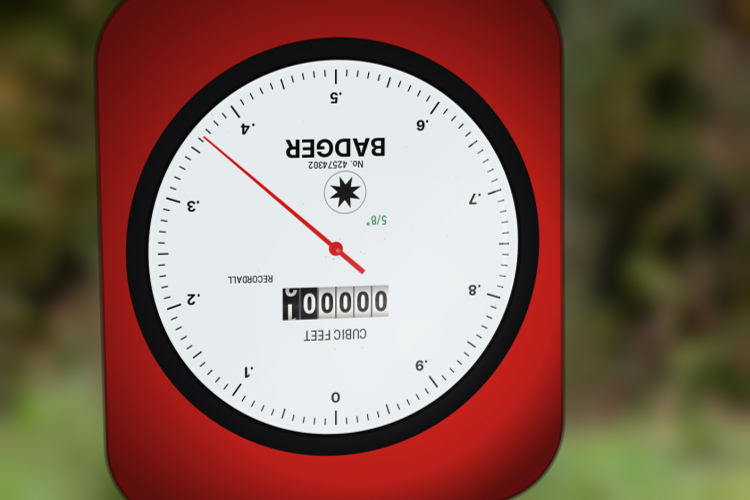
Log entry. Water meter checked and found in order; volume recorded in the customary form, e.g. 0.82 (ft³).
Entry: 1.36 (ft³)
